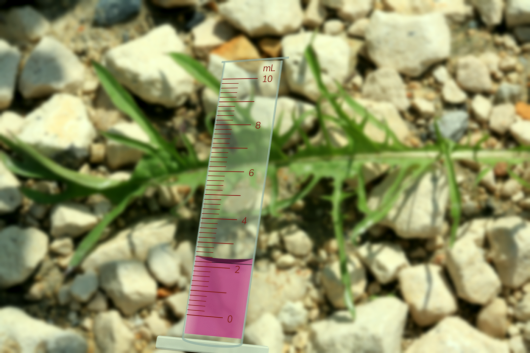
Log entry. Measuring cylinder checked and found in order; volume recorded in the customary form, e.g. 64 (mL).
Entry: 2.2 (mL)
